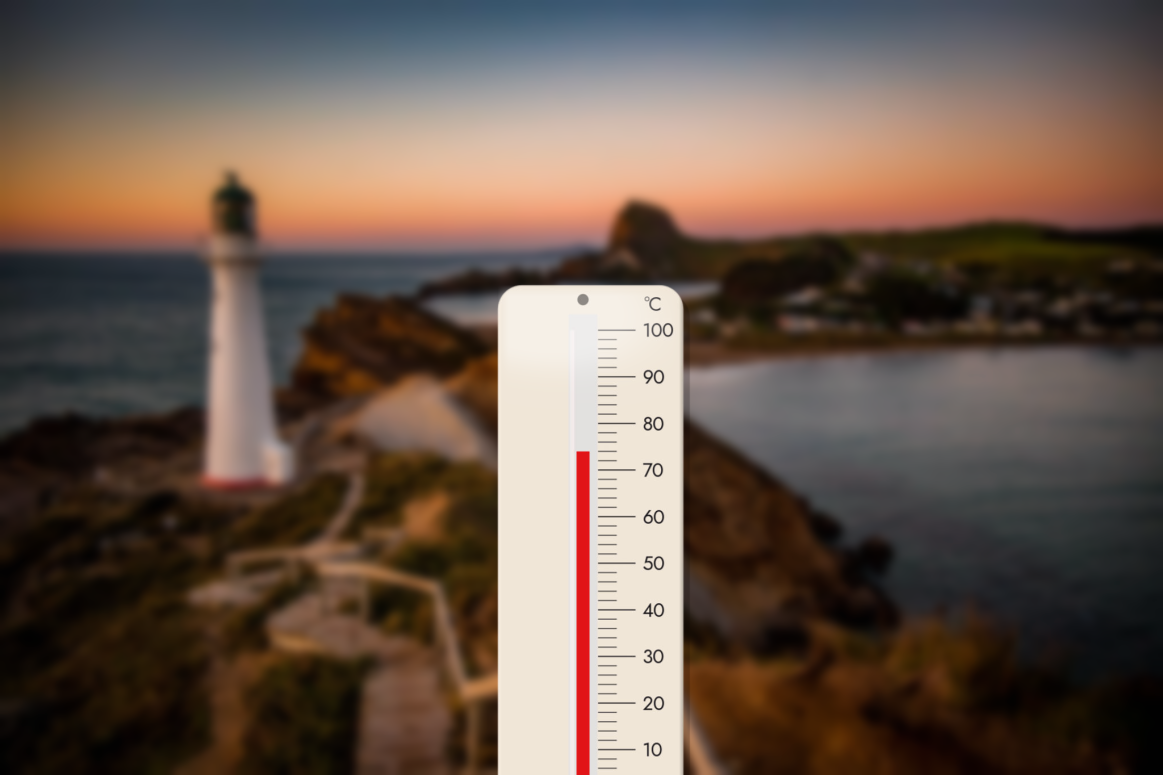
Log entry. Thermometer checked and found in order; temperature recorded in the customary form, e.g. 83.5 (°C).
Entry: 74 (°C)
